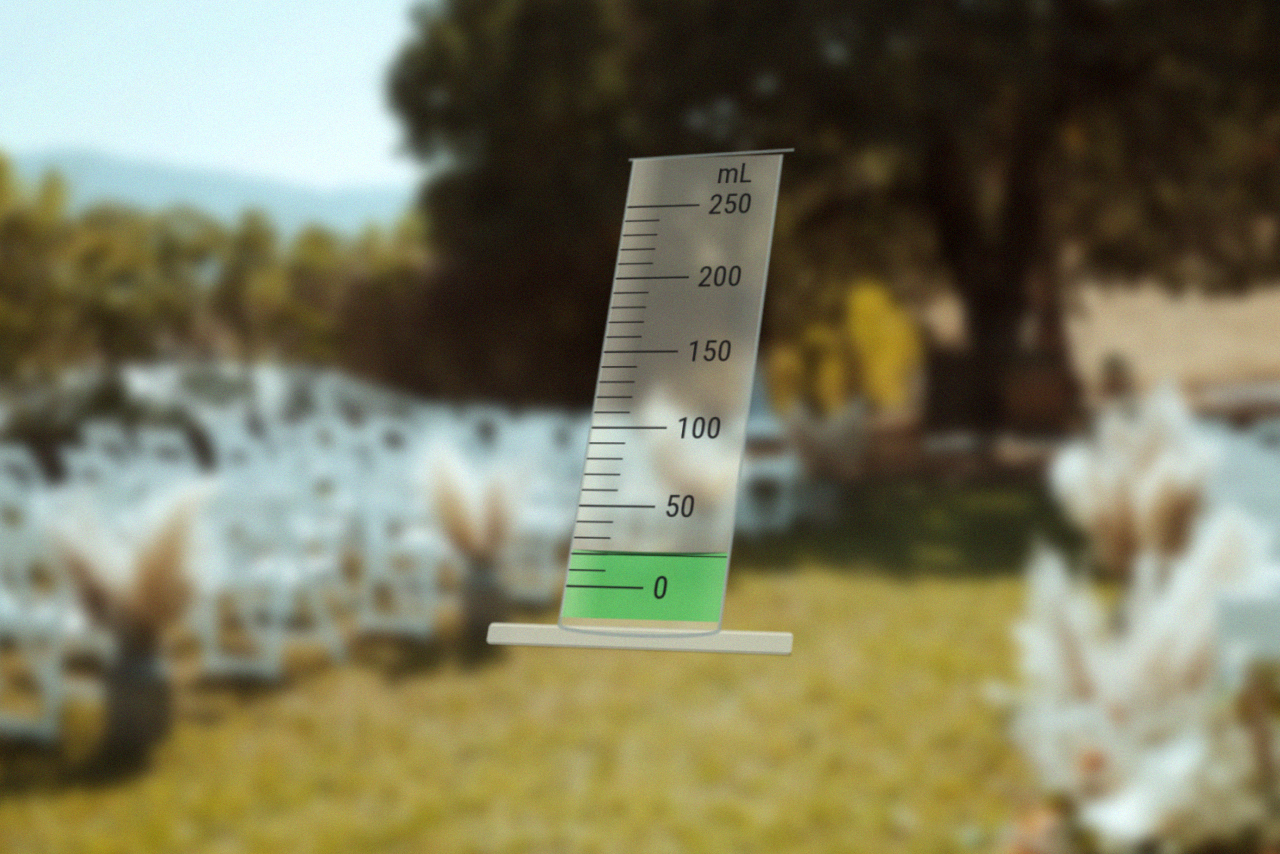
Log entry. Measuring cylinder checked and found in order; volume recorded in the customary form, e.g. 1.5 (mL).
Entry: 20 (mL)
